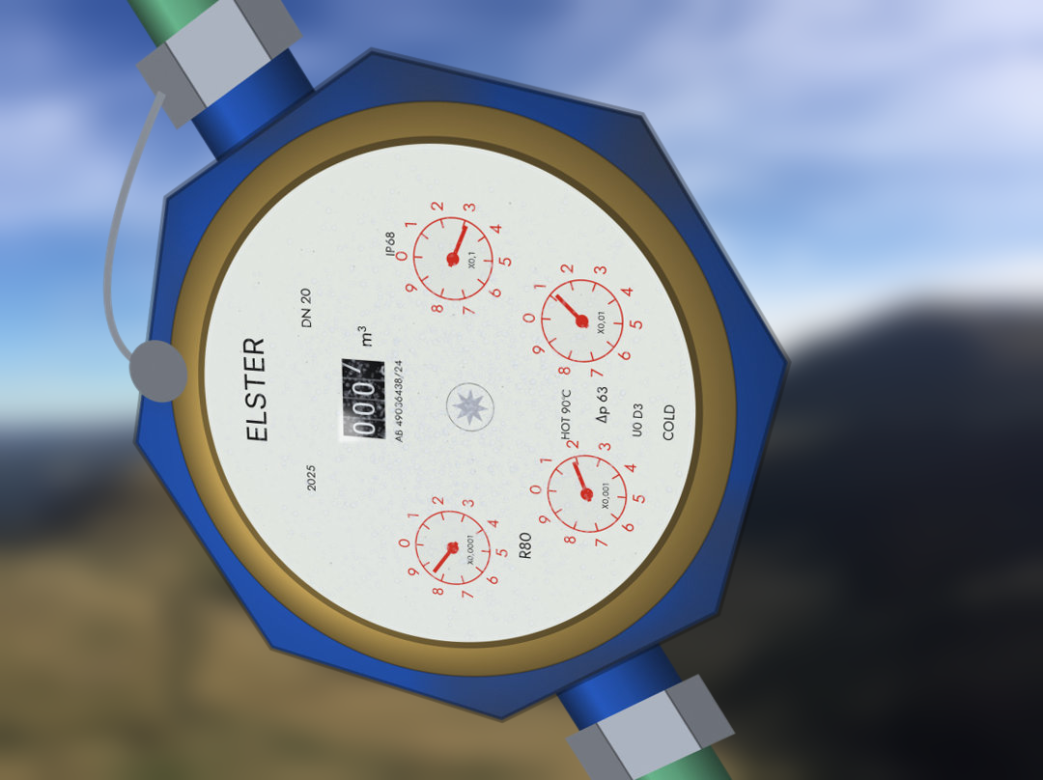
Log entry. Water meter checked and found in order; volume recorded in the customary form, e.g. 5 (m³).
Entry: 7.3118 (m³)
